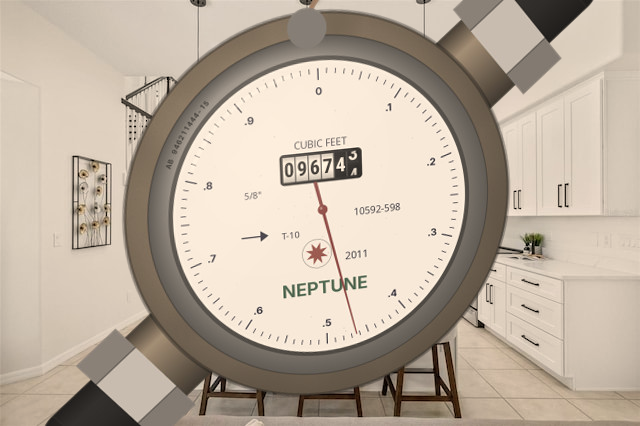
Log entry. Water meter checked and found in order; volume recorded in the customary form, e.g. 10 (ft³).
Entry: 96743.46 (ft³)
